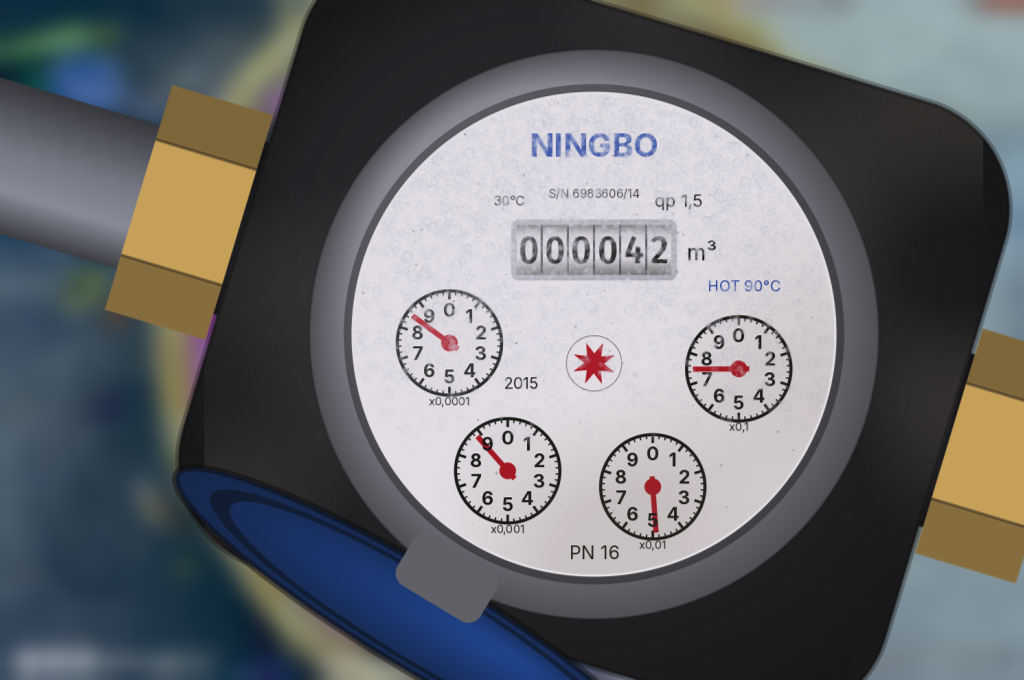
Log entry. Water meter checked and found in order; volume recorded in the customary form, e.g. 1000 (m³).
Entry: 42.7488 (m³)
